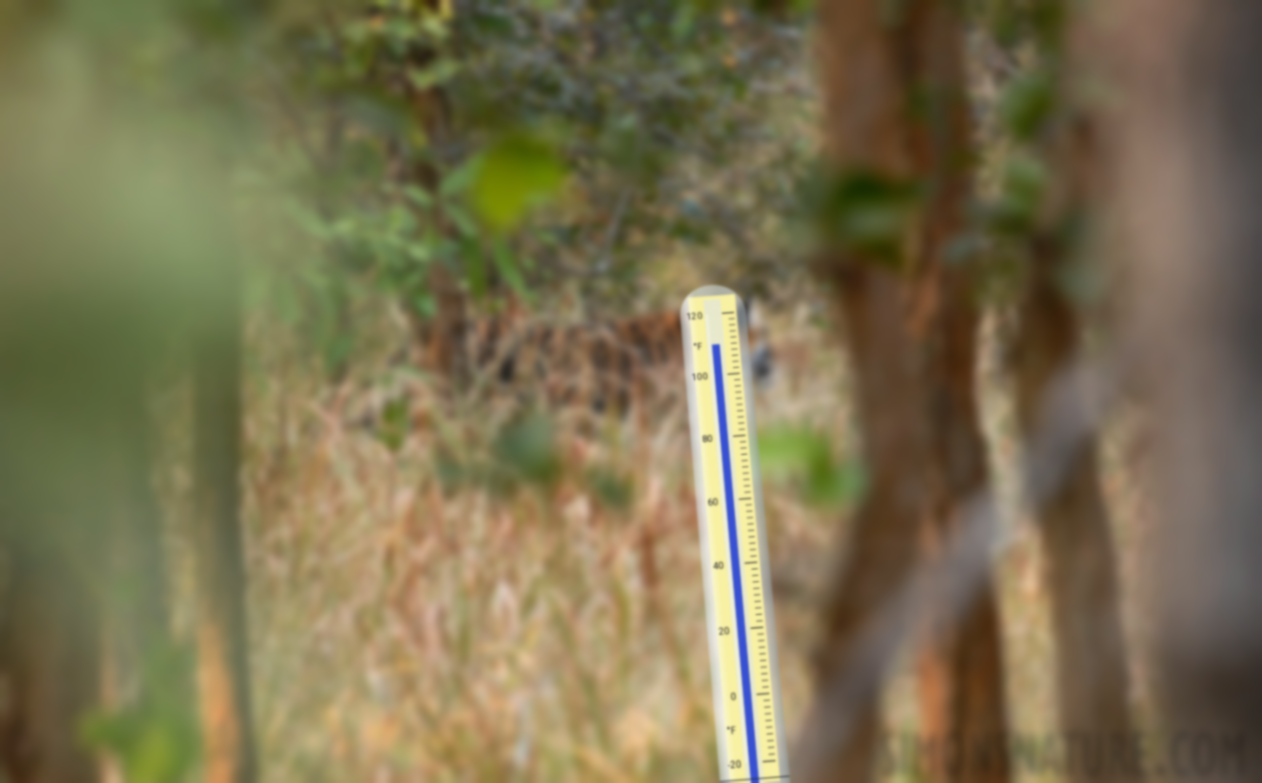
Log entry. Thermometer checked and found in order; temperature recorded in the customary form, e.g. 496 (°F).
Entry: 110 (°F)
